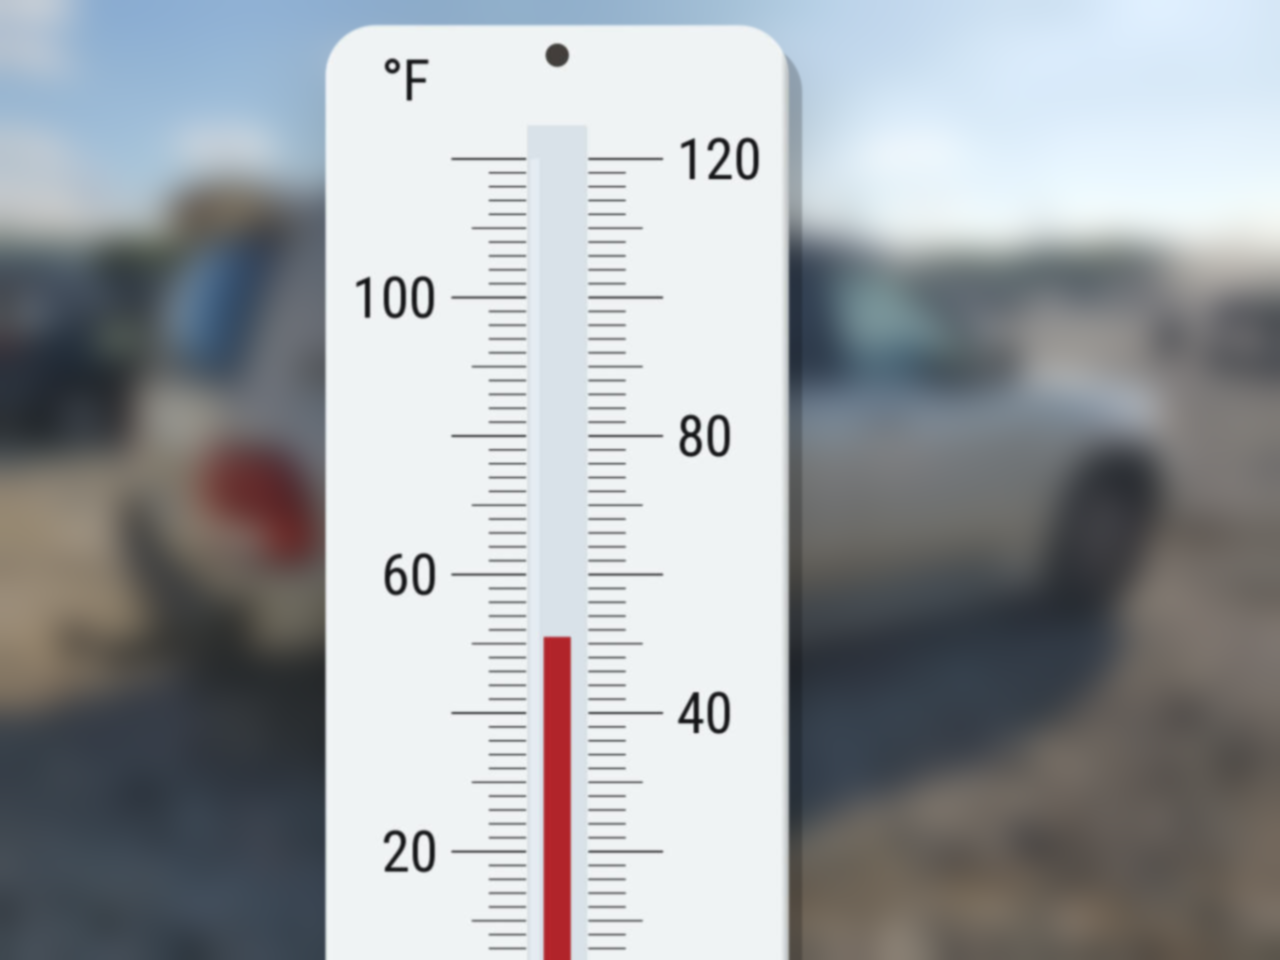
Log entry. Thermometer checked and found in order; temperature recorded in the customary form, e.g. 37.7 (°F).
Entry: 51 (°F)
